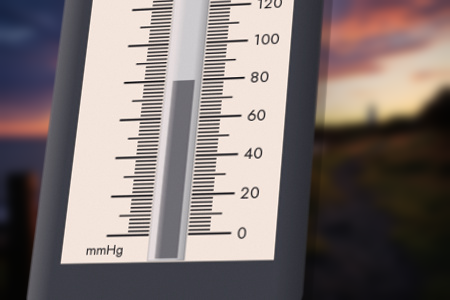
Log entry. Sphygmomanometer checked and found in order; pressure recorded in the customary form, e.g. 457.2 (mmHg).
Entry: 80 (mmHg)
